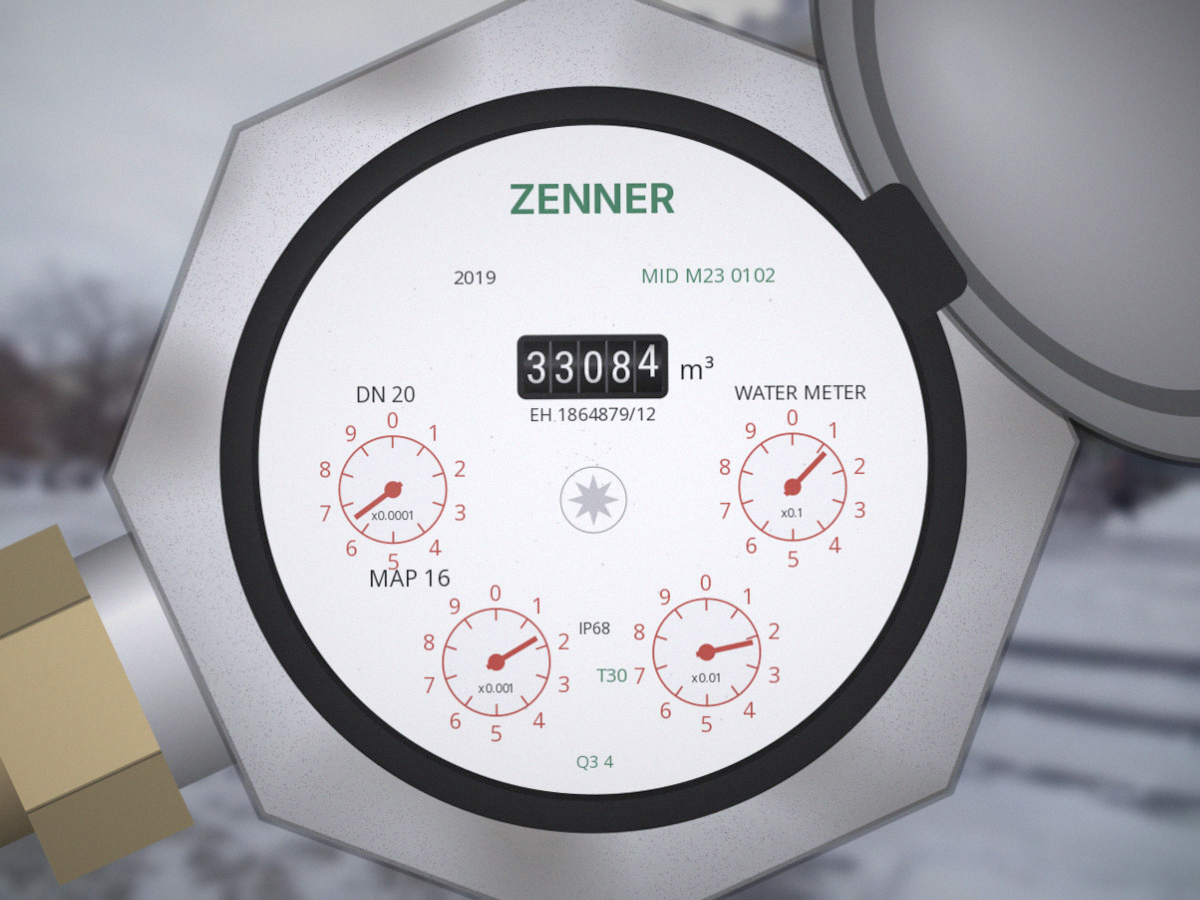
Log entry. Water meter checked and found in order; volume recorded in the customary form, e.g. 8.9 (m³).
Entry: 33084.1216 (m³)
